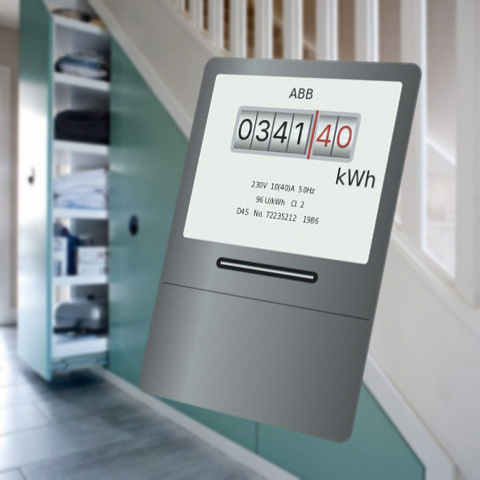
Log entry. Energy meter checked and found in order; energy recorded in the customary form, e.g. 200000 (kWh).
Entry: 341.40 (kWh)
